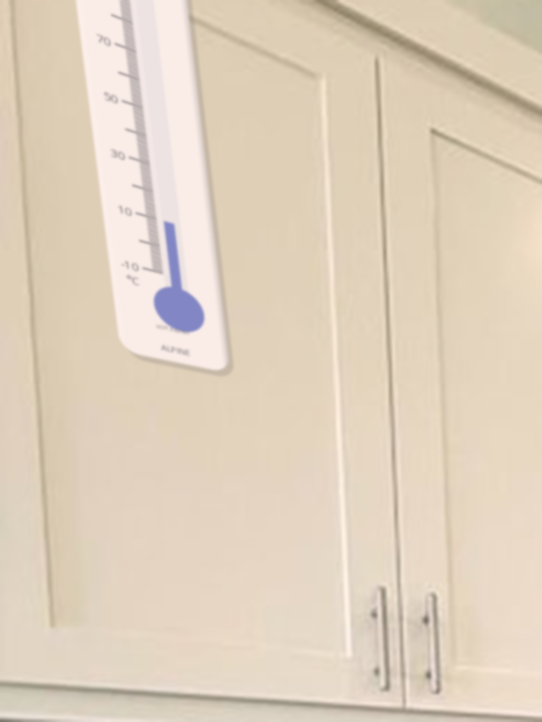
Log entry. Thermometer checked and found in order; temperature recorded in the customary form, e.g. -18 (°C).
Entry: 10 (°C)
